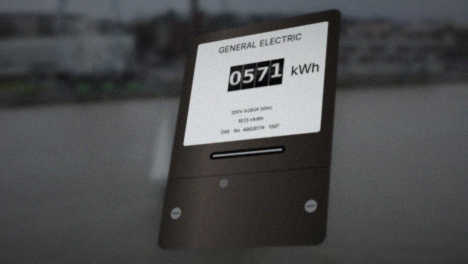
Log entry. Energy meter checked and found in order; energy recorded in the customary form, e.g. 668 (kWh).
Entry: 571 (kWh)
